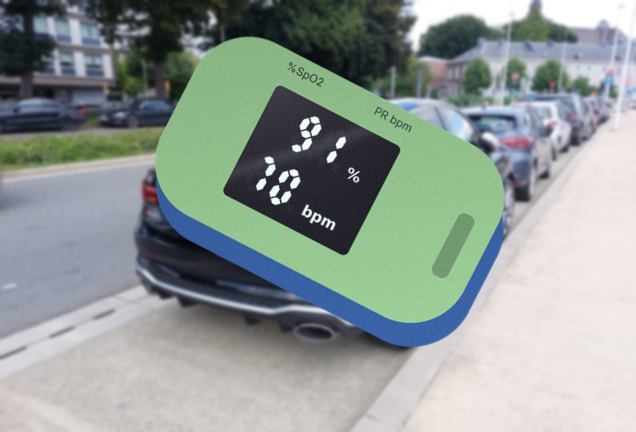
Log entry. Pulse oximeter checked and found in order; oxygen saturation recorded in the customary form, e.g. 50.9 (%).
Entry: 91 (%)
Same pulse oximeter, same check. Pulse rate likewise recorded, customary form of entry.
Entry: 70 (bpm)
